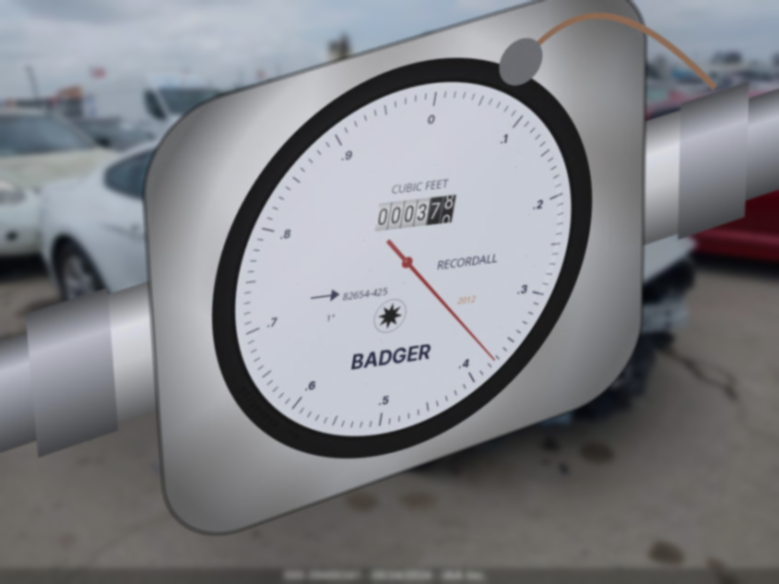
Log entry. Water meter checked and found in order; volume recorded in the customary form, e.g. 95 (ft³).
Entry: 378.37 (ft³)
